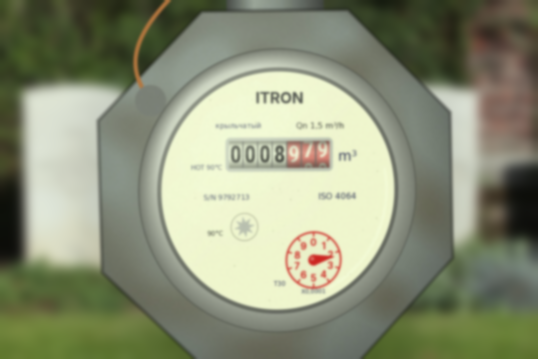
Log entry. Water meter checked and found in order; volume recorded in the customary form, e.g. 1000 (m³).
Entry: 8.9792 (m³)
